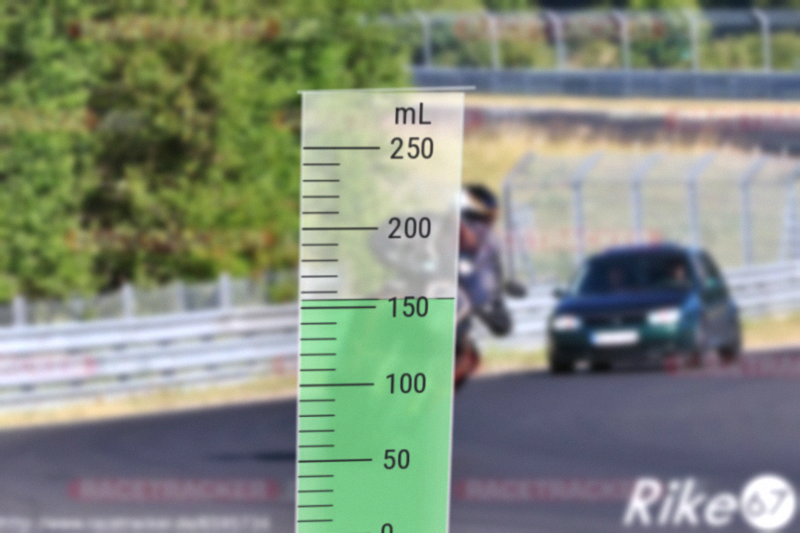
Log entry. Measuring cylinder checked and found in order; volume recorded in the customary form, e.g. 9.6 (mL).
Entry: 155 (mL)
